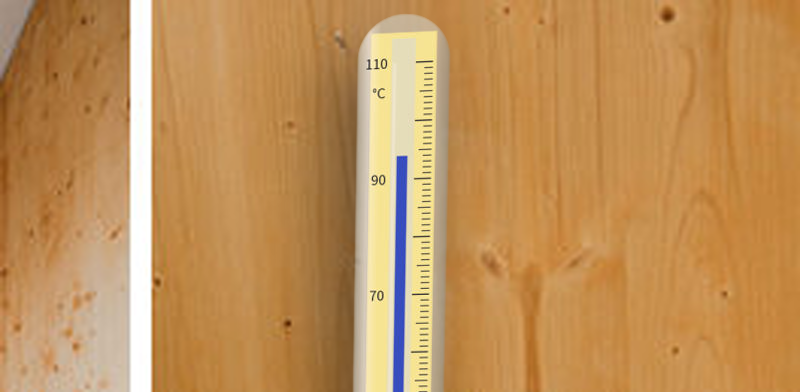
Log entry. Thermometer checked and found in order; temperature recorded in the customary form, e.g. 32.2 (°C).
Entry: 94 (°C)
